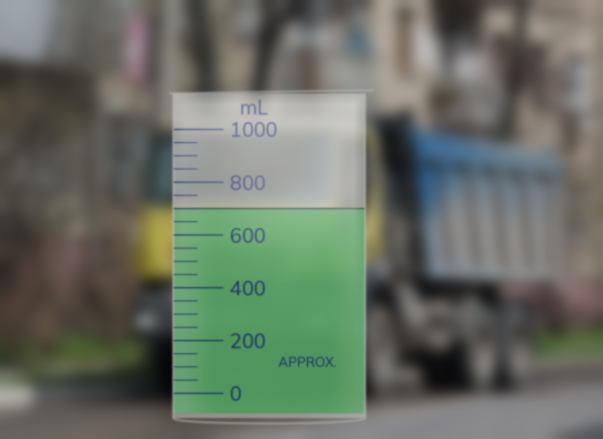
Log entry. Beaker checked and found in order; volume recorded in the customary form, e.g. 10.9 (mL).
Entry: 700 (mL)
